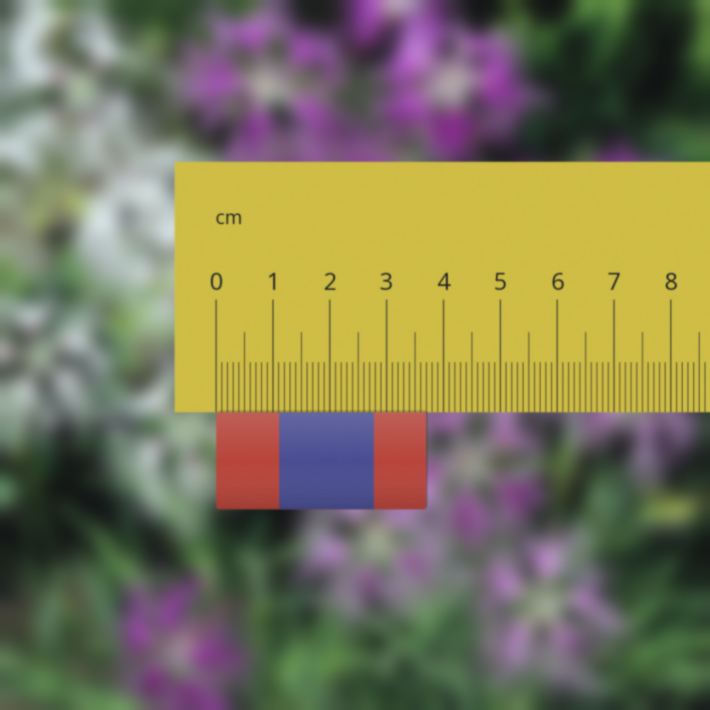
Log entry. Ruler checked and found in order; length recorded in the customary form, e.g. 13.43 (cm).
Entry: 3.7 (cm)
